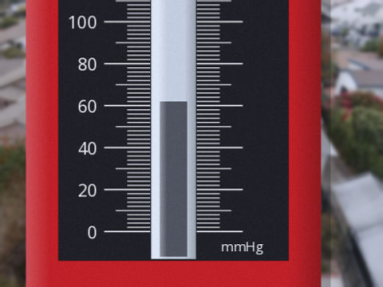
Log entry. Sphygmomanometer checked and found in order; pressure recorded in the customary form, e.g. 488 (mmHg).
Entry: 62 (mmHg)
